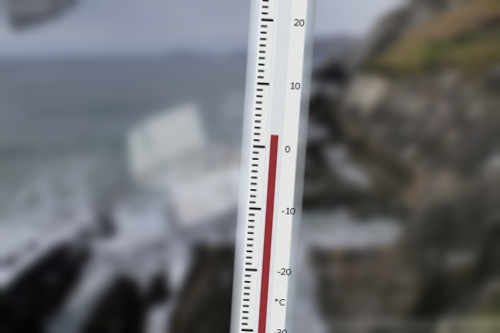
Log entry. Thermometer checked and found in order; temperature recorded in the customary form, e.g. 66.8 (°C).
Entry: 2 (°C)
